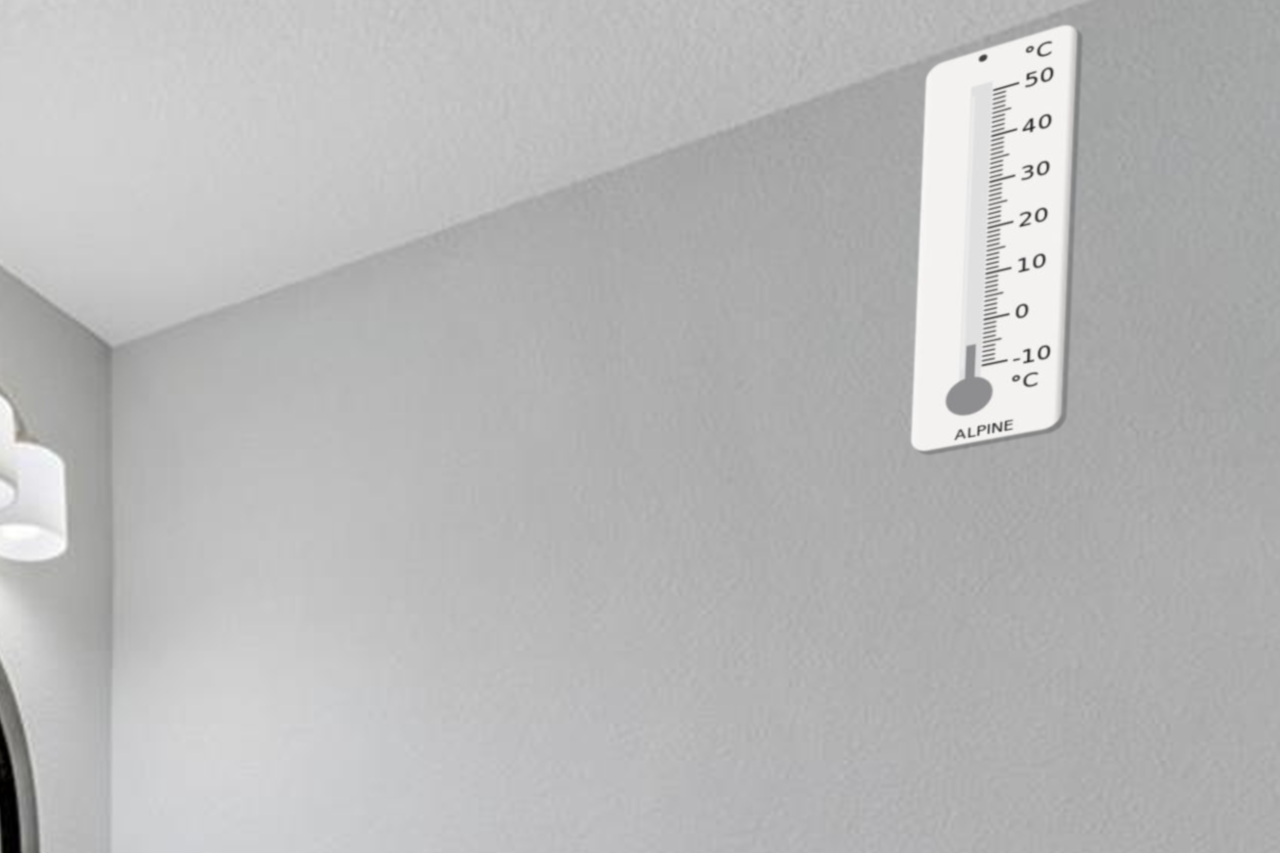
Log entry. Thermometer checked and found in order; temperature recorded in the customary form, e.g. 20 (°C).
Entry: -5 (°C)
